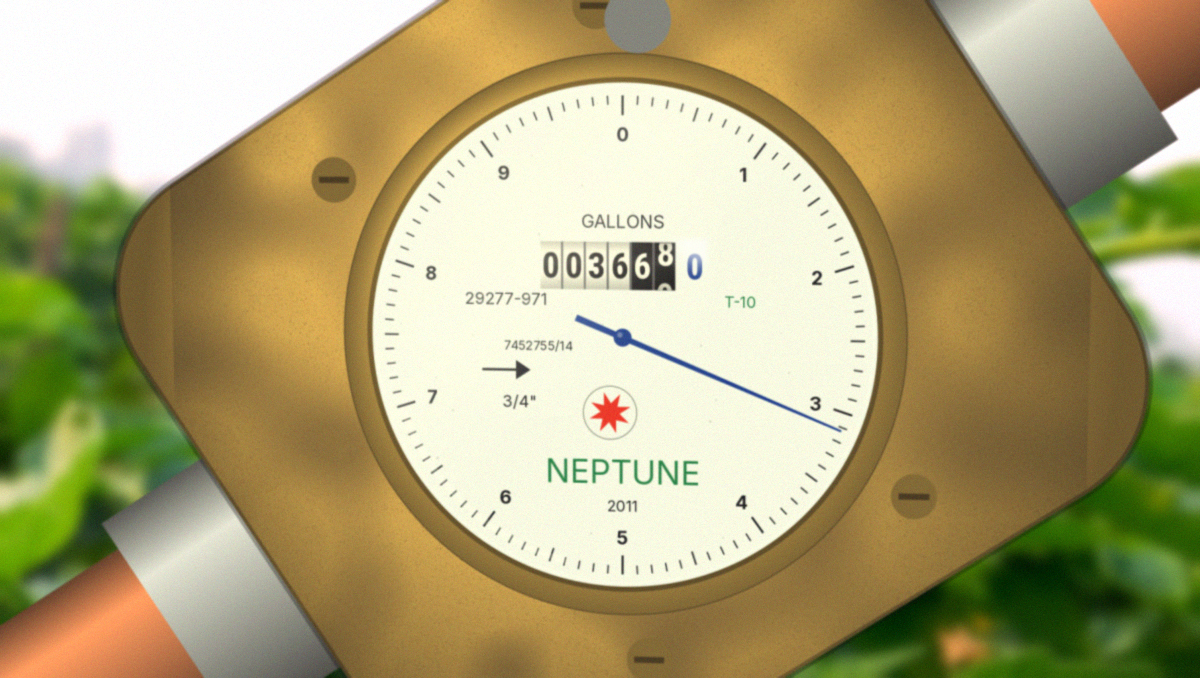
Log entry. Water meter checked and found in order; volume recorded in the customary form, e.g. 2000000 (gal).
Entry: 36683.1 (gal)
